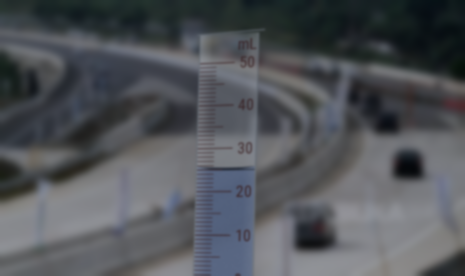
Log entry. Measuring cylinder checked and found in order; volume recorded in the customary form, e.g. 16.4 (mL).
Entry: 25 (mL)
